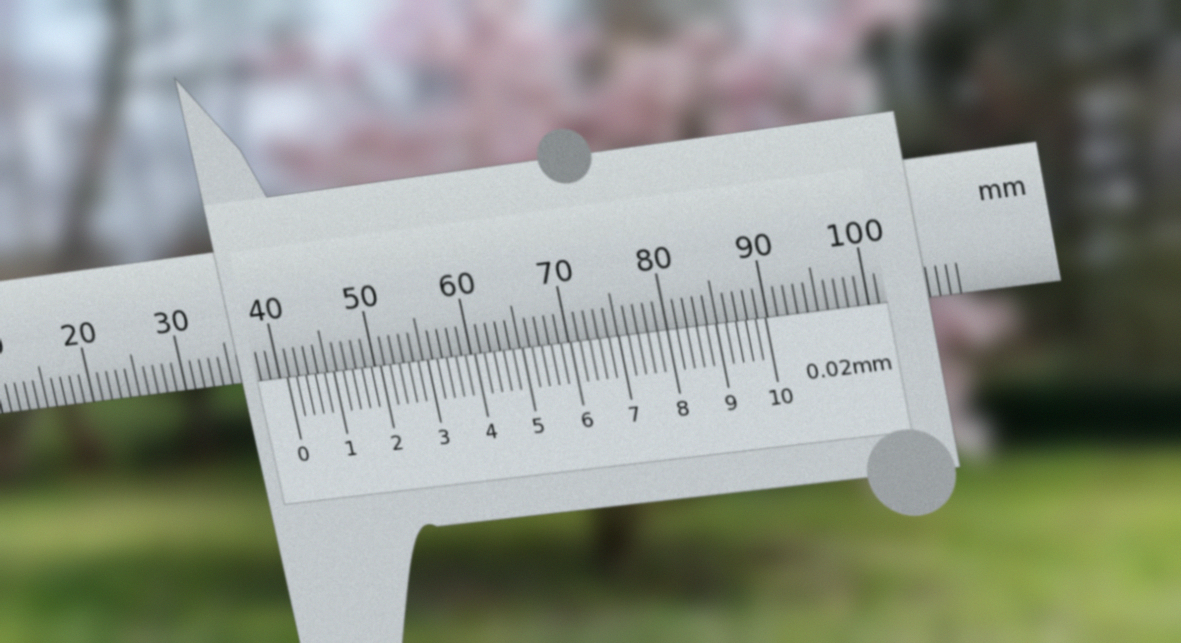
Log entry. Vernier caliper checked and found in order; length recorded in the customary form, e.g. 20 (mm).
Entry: 40.8 (mm)
